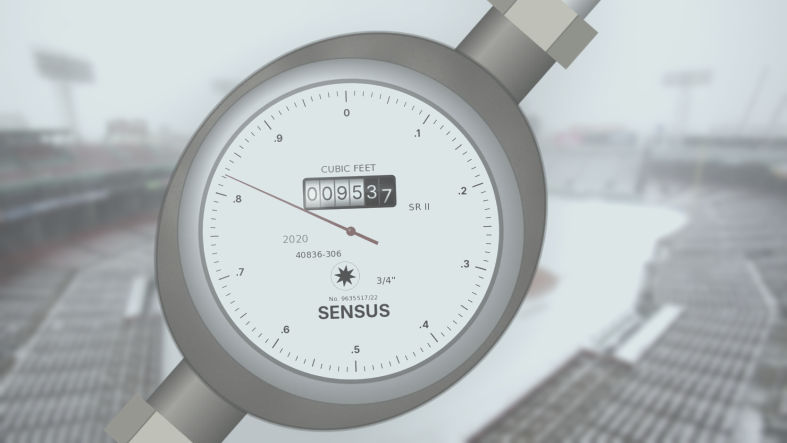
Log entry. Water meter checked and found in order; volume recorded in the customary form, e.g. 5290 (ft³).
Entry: 9536.82 (ft³)
